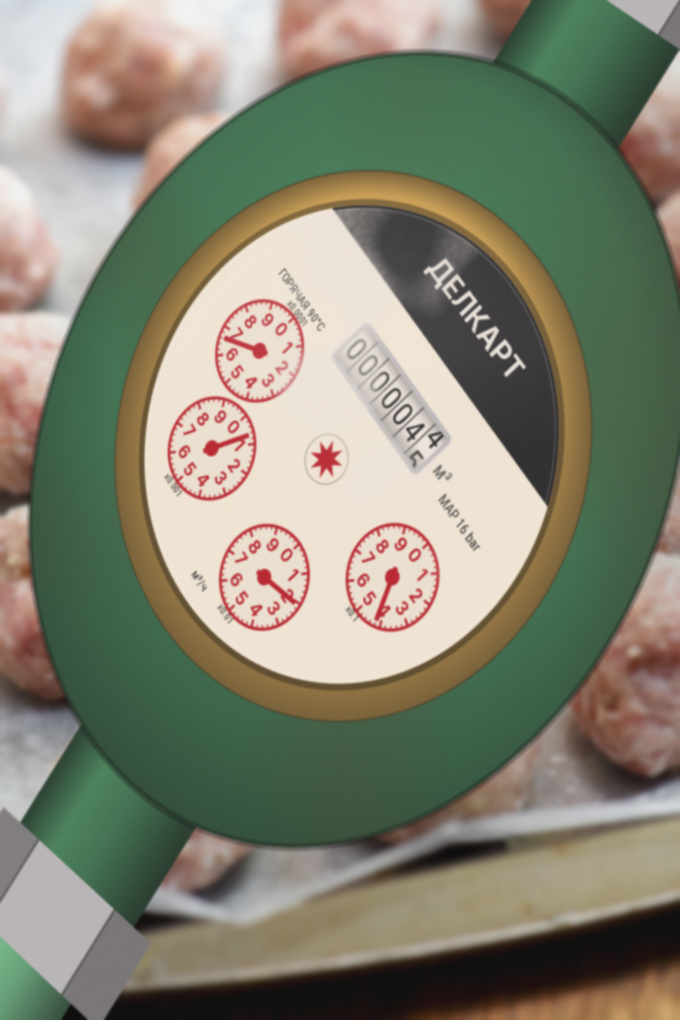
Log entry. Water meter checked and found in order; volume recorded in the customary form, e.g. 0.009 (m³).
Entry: 44.4206 (m³)
